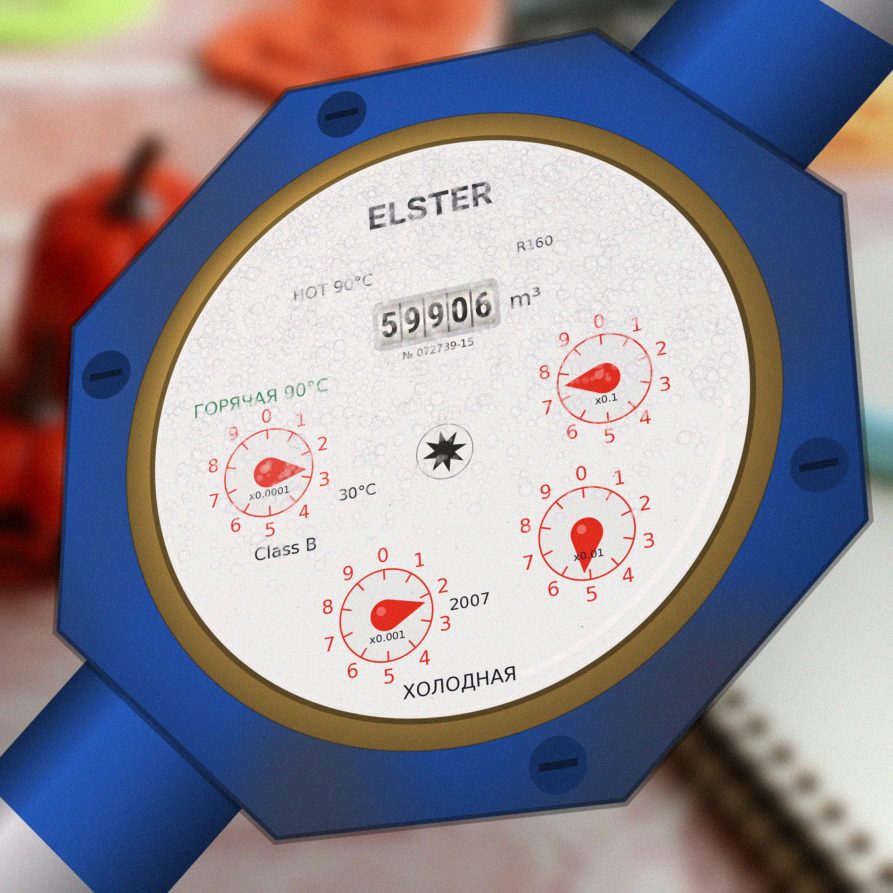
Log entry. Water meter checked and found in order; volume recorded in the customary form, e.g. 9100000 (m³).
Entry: 59906.7522 (m³)
